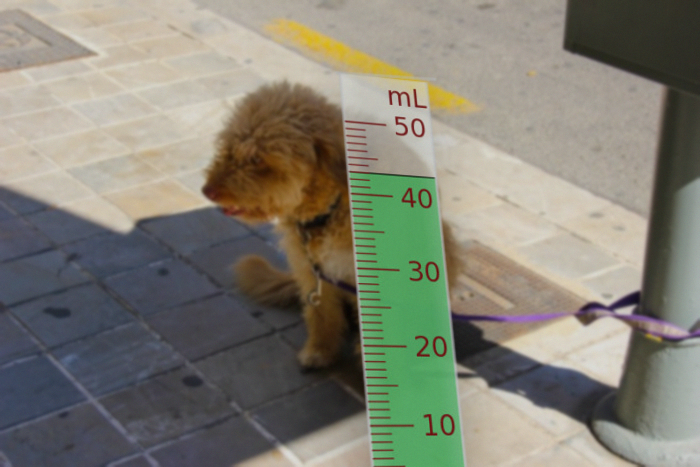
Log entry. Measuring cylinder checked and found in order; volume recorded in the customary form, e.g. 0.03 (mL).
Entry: 43 (mL)
